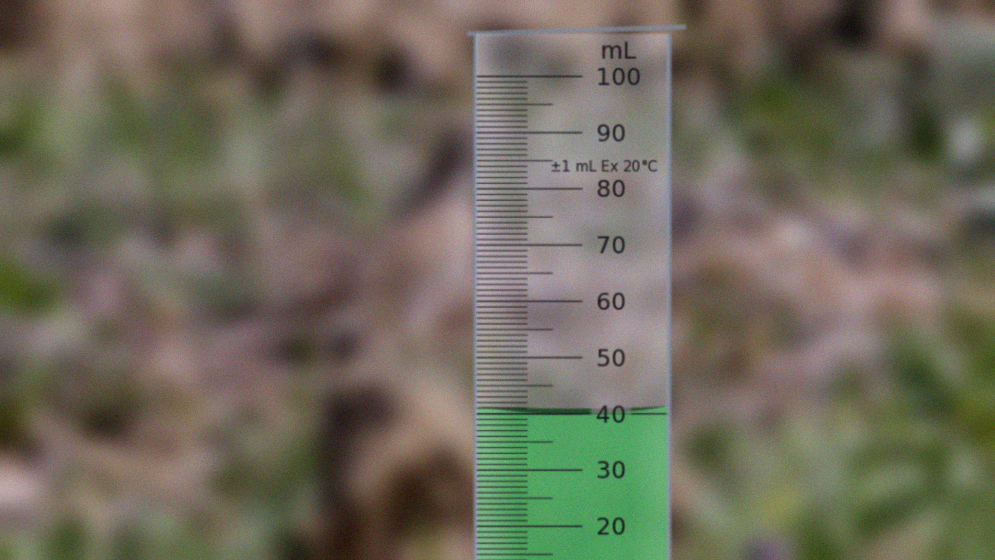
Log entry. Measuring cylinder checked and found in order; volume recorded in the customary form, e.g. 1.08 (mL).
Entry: 40 (mL)
